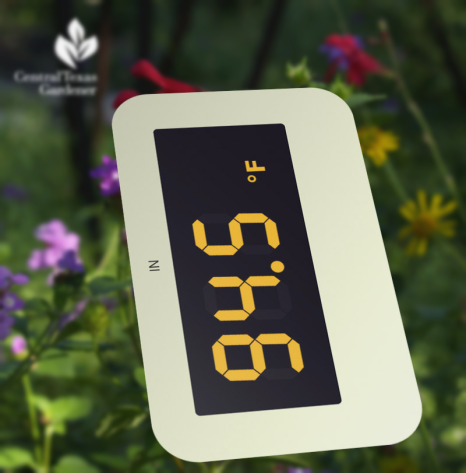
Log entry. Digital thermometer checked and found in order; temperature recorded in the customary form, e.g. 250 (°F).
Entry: 94.5 (°F)
